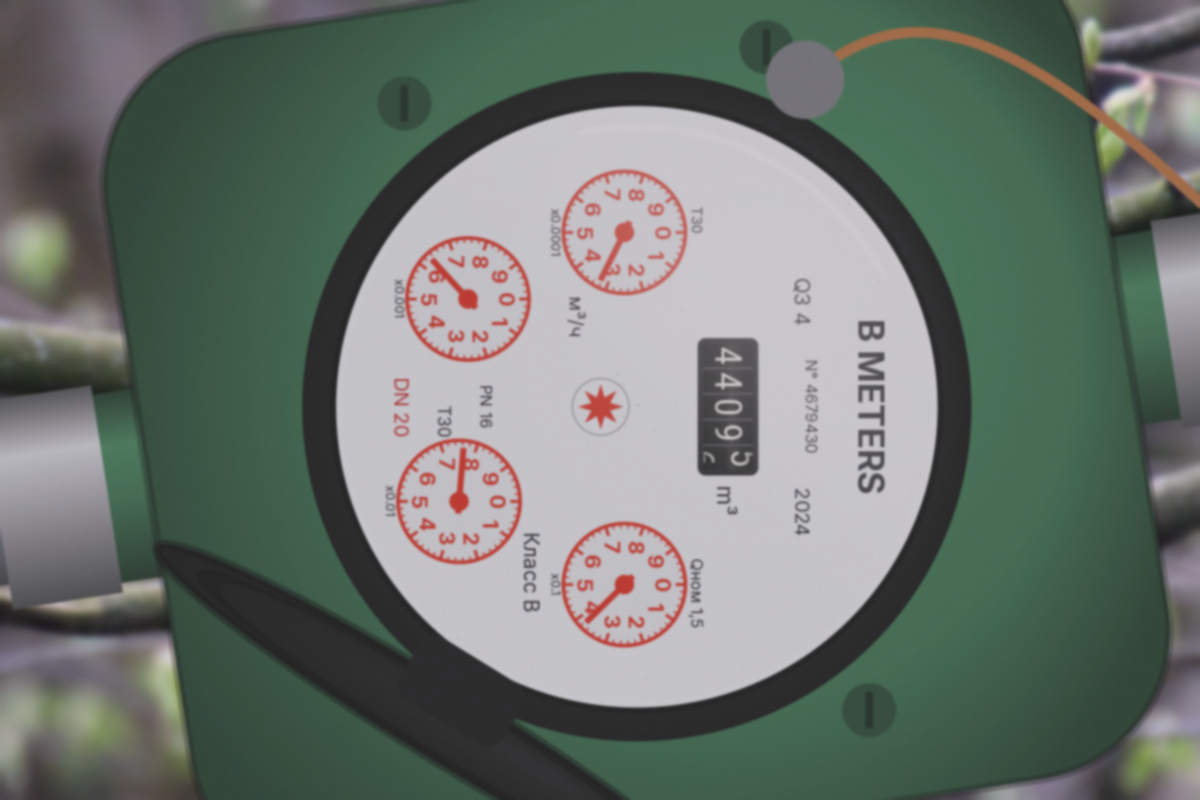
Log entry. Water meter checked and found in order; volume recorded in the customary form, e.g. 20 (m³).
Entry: 44095.3763 (m³)
